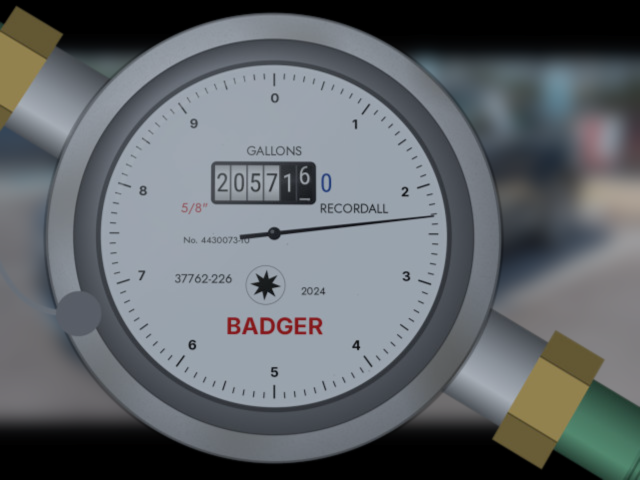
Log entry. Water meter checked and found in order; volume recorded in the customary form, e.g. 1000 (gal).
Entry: 2057162.3 (gal)
